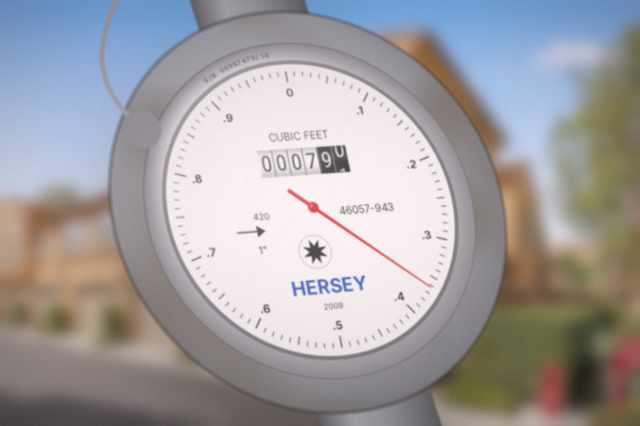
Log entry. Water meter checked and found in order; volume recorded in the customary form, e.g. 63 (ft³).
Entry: 790.36 (ft³)
